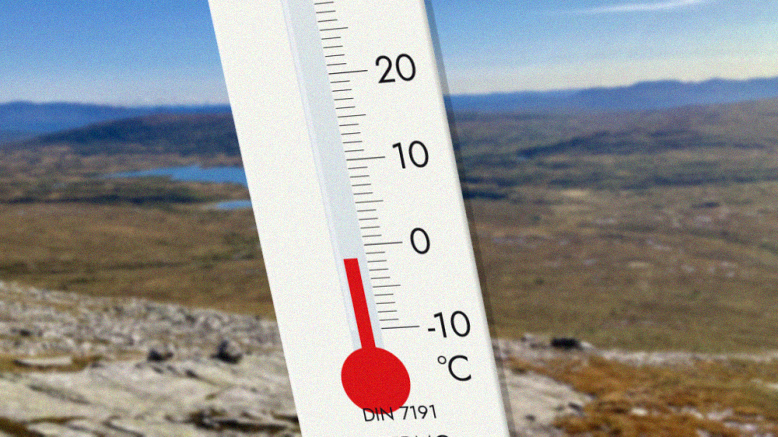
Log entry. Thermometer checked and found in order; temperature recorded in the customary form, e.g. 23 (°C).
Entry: -1.5 (°C)
